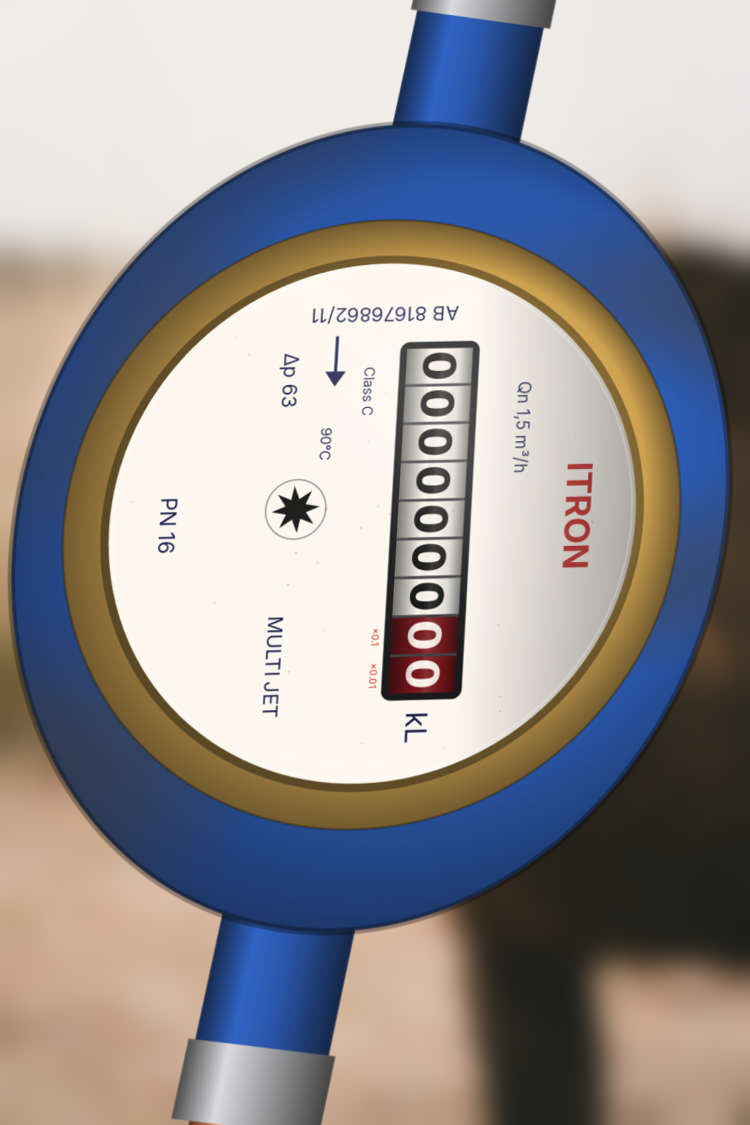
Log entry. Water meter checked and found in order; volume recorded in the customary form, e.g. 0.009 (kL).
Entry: 0.00 (kL)
